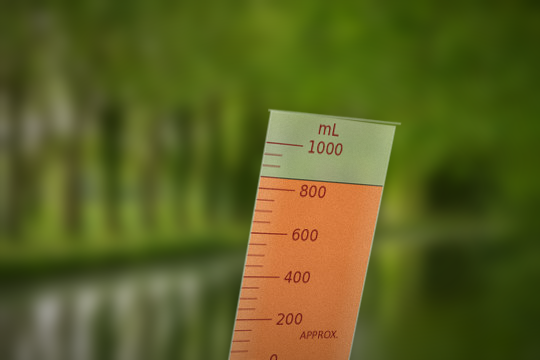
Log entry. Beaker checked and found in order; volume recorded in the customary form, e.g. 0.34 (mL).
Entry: 850 (mL)
